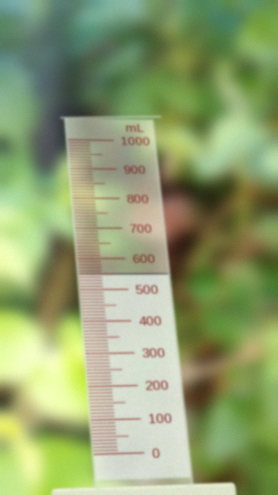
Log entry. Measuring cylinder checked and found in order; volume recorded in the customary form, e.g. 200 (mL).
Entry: 550 (mL)
